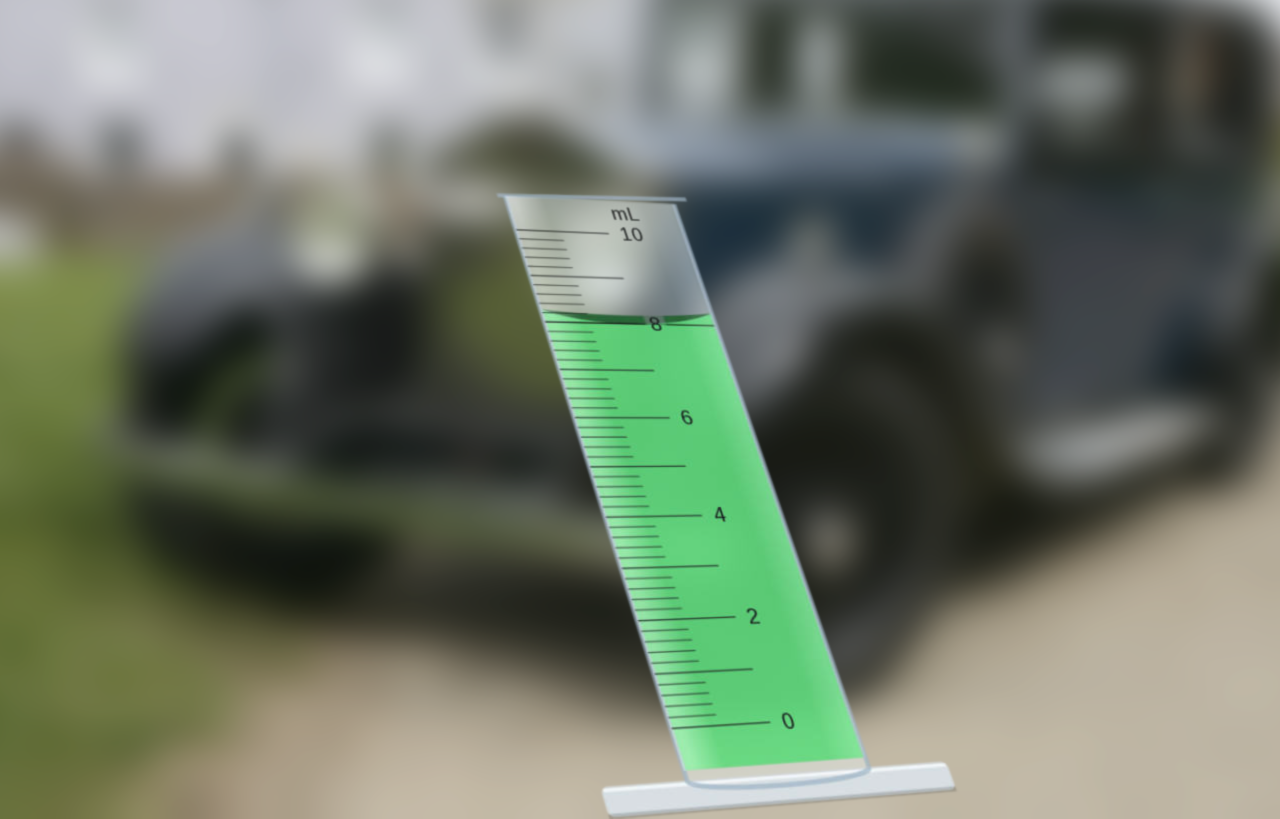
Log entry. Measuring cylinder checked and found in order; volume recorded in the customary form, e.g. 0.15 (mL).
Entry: 8 (mL)
